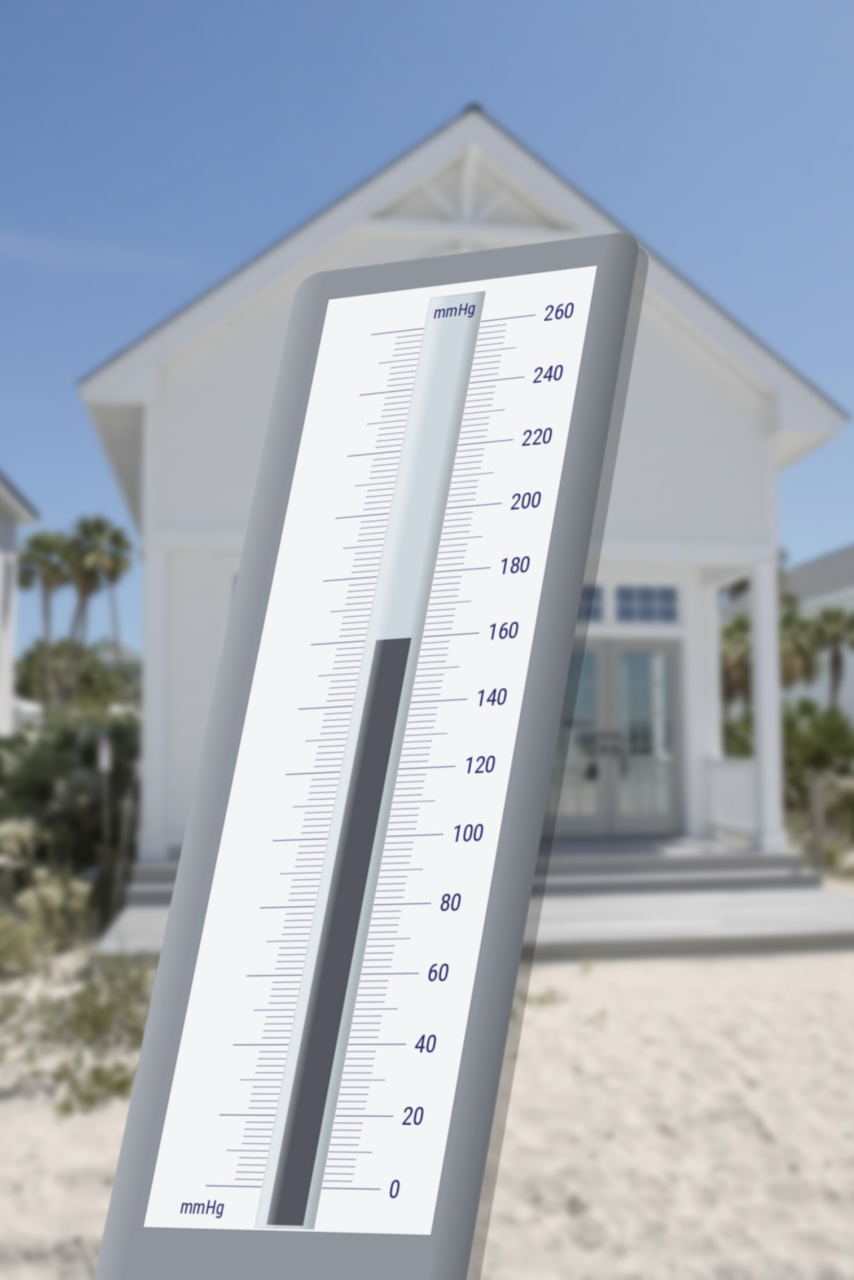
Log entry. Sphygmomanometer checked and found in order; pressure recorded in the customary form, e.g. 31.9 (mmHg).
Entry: 160 (mmHg)
